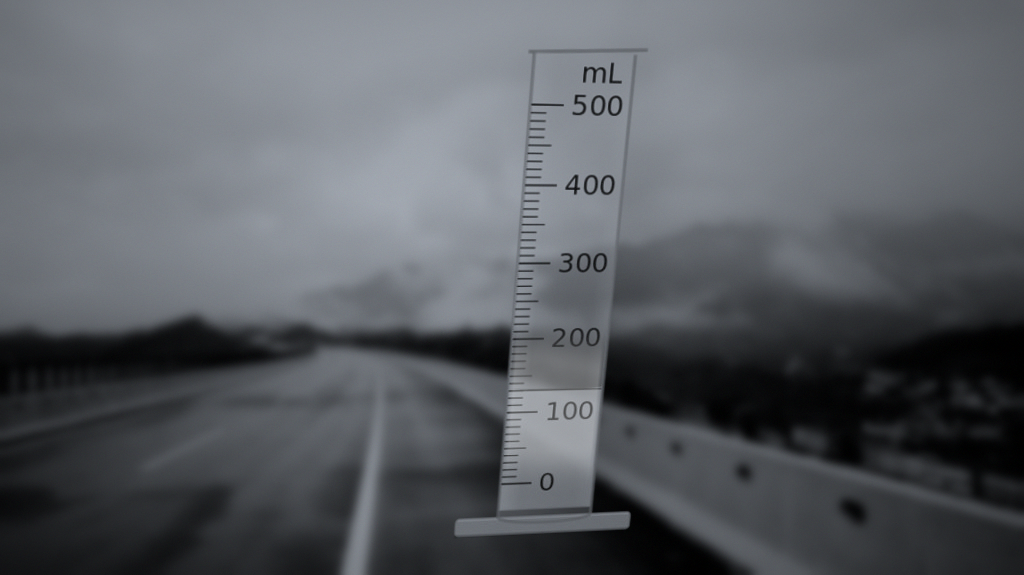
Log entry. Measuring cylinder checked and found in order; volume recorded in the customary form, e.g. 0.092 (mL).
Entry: 130 (mL)
